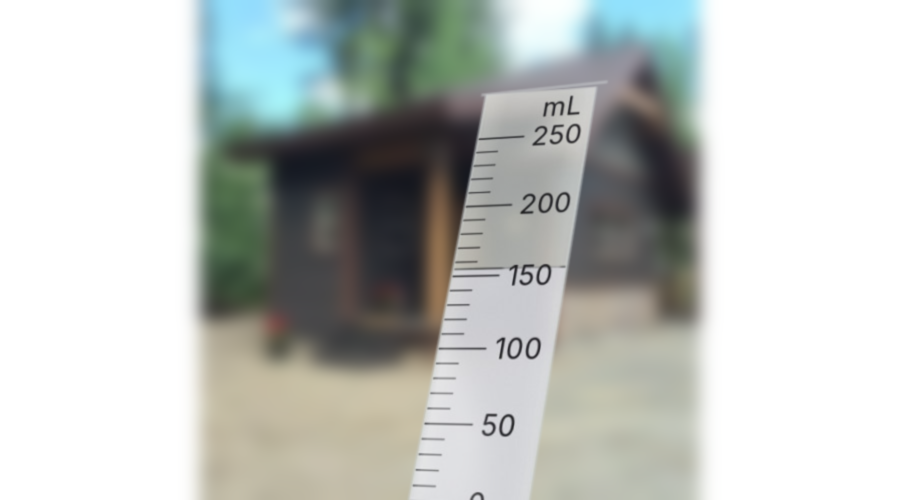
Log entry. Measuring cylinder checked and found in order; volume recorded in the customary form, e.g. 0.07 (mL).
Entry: 155 (mL)
